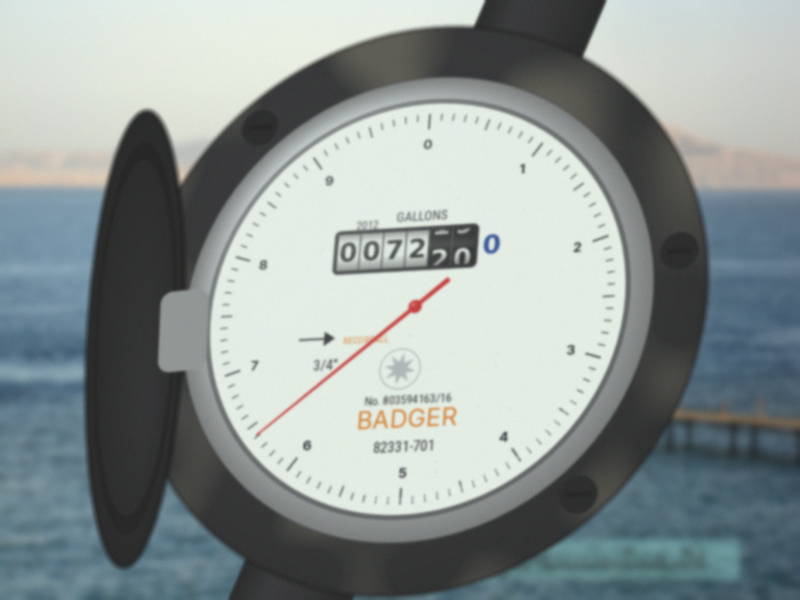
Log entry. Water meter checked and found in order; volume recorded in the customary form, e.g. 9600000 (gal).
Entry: 72196.4 (gal)
